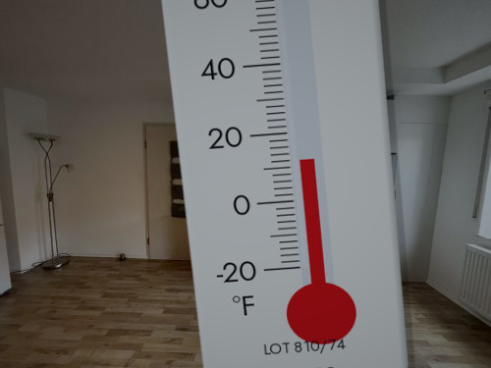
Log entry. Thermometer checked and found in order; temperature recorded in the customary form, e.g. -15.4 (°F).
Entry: 12 (°F)
